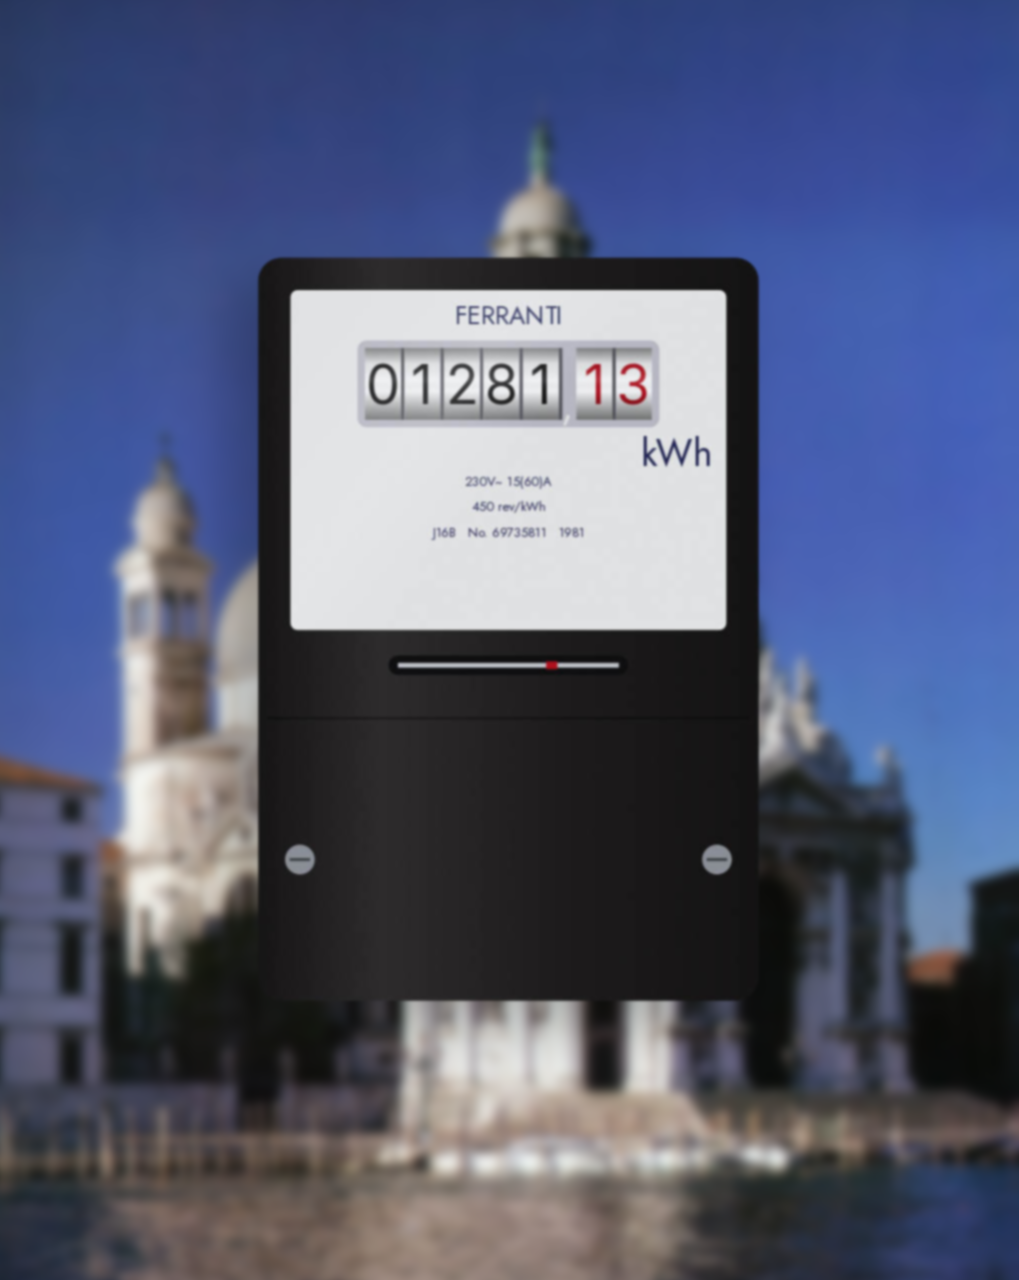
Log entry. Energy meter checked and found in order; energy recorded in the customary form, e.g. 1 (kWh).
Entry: 1281.13 (kWh)
